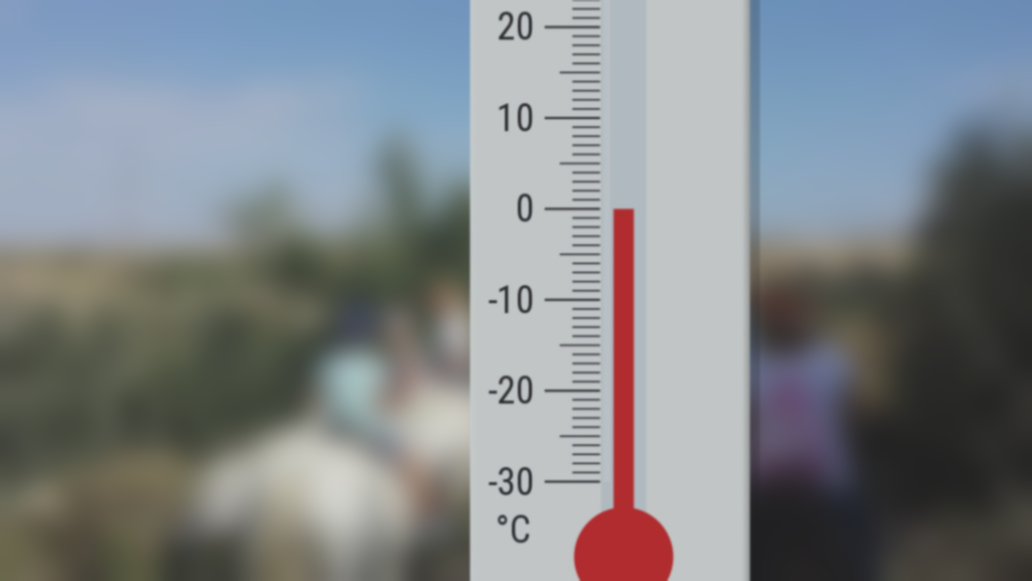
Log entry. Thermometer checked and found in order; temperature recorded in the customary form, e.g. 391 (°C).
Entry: 0 (°C)
